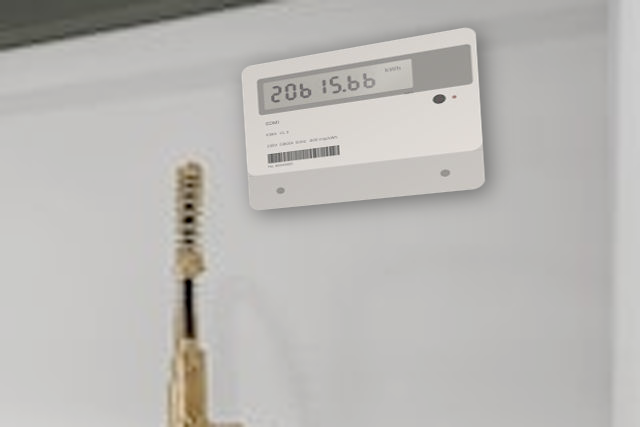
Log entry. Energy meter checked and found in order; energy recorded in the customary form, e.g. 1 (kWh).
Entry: 20615.66 (kWh)
